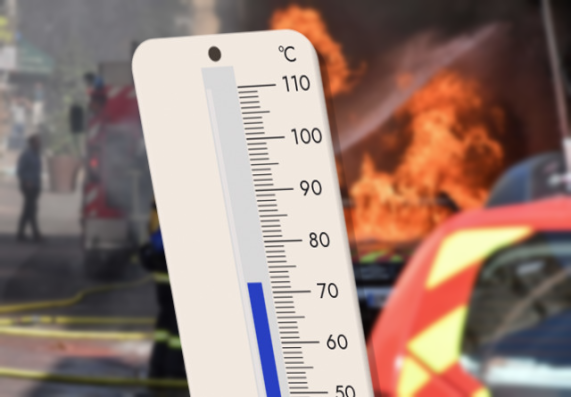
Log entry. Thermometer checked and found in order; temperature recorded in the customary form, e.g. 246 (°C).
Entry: 72 (°C)
